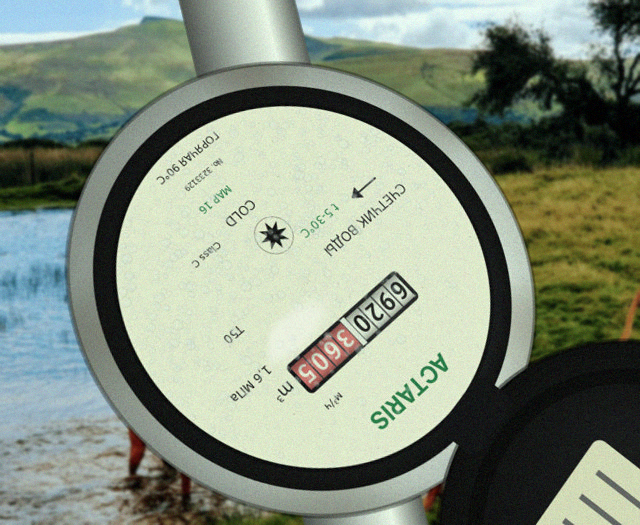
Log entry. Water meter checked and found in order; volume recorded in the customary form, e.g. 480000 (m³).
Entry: 6920.3605 (m³)
